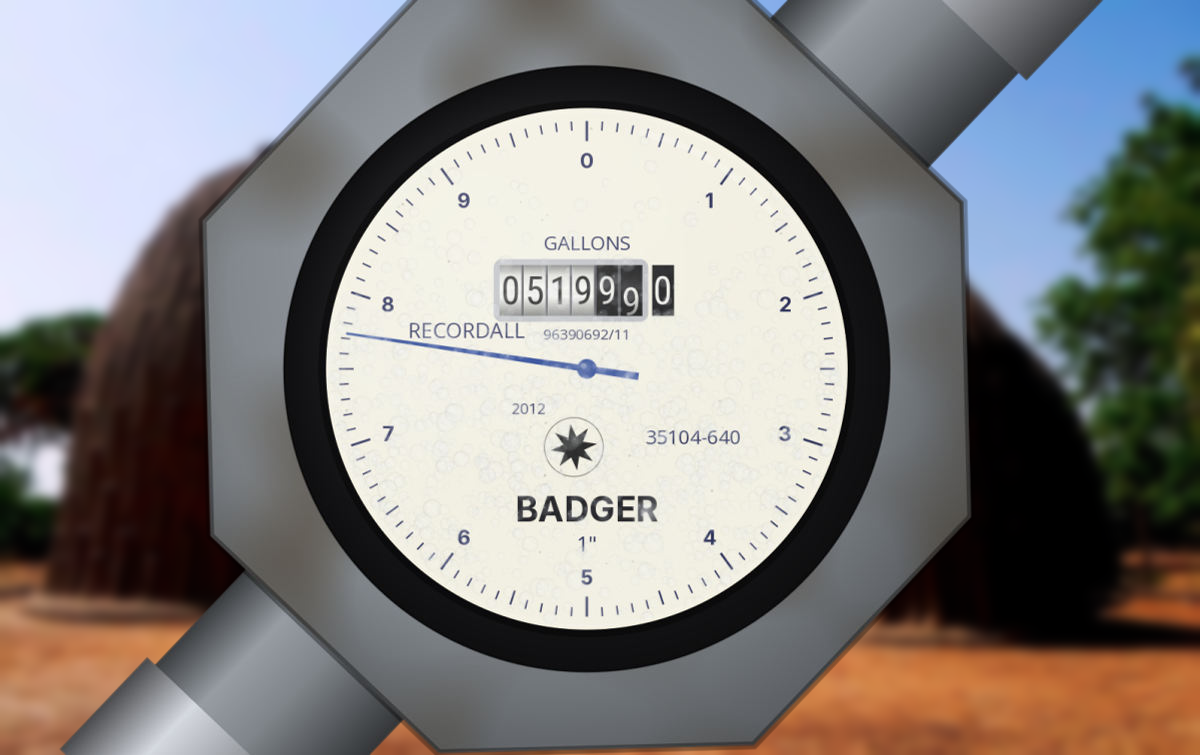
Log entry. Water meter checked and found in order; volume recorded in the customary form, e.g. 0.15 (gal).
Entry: 519987.7 (gal)
